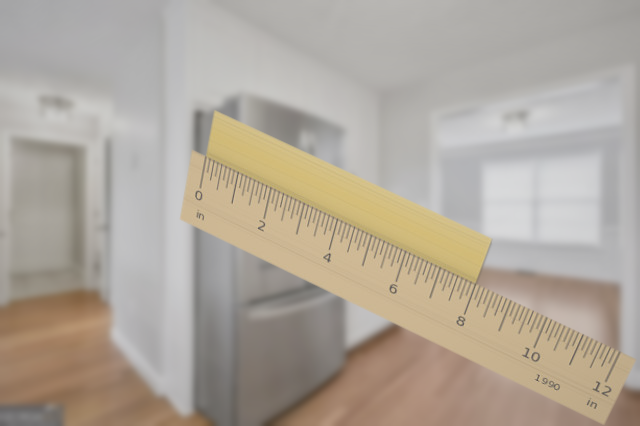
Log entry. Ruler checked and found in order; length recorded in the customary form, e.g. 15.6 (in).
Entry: 8 (in)
